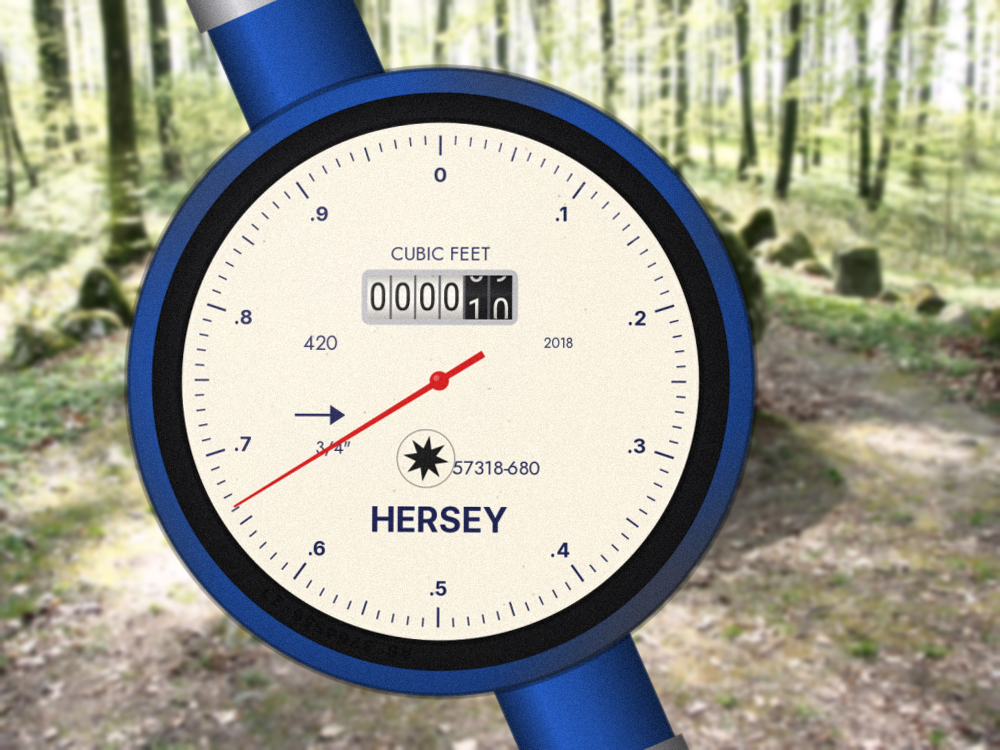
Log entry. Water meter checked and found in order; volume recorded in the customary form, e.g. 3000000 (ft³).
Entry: 9.66 (ft³)
